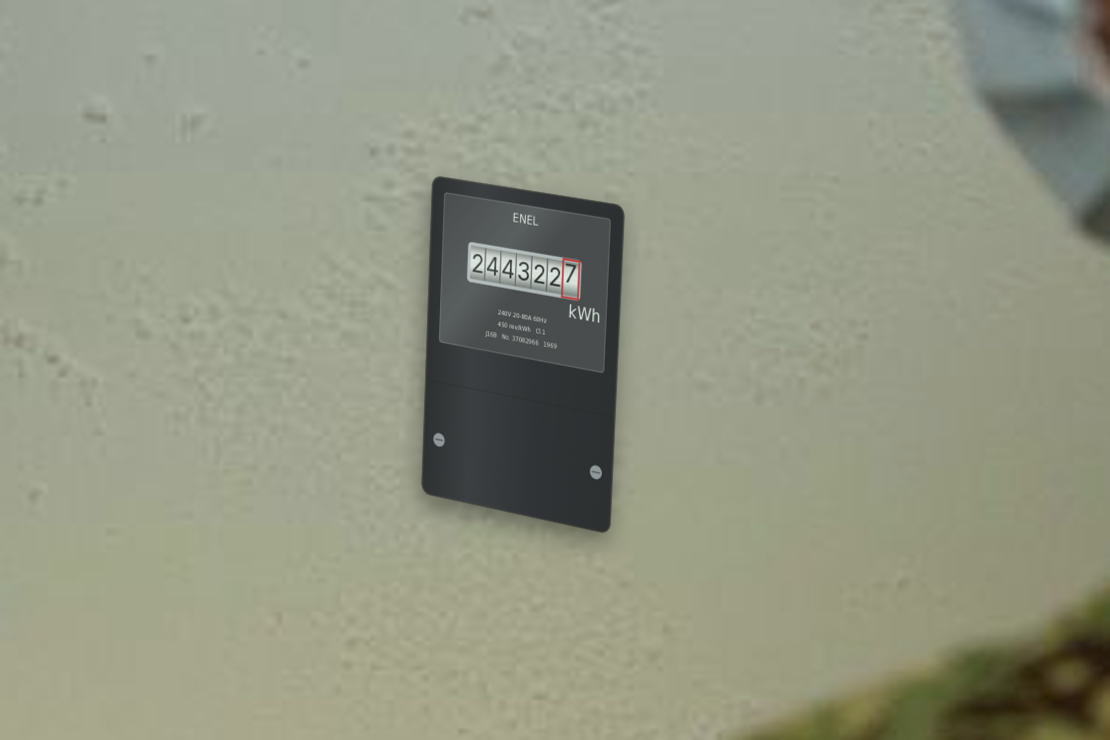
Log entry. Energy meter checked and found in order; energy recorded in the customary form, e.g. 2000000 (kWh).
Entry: 244322.7 (kWh)
